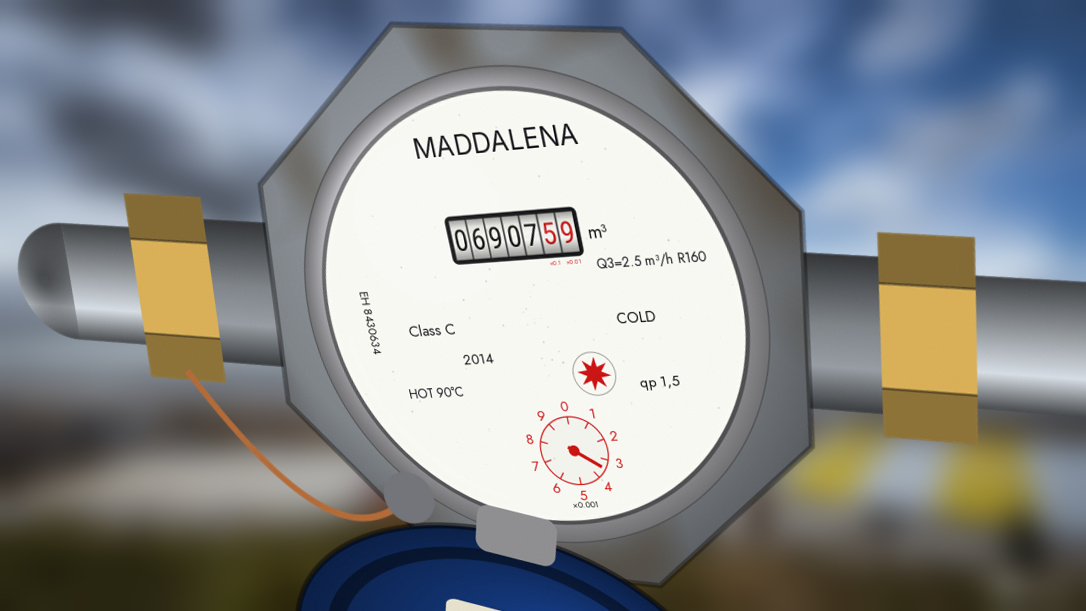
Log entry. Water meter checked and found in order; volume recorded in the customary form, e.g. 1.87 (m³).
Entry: 6907.593 (m³)
